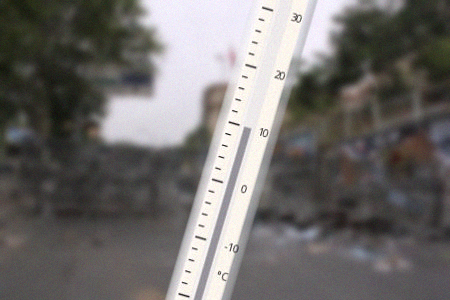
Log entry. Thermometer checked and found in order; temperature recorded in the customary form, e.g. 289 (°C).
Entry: 10 (°C)
